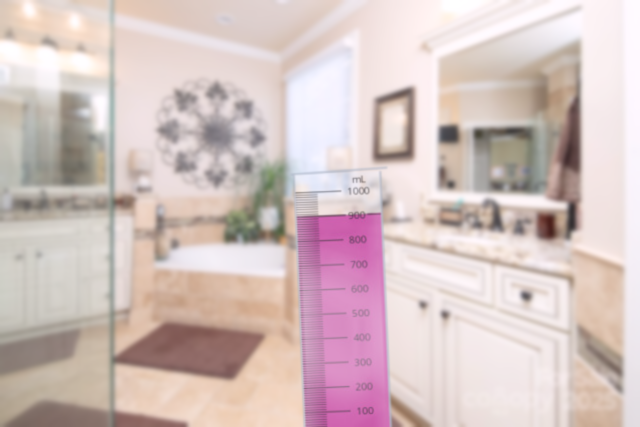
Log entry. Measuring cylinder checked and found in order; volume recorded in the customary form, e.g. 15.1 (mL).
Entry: 900 (mL)
